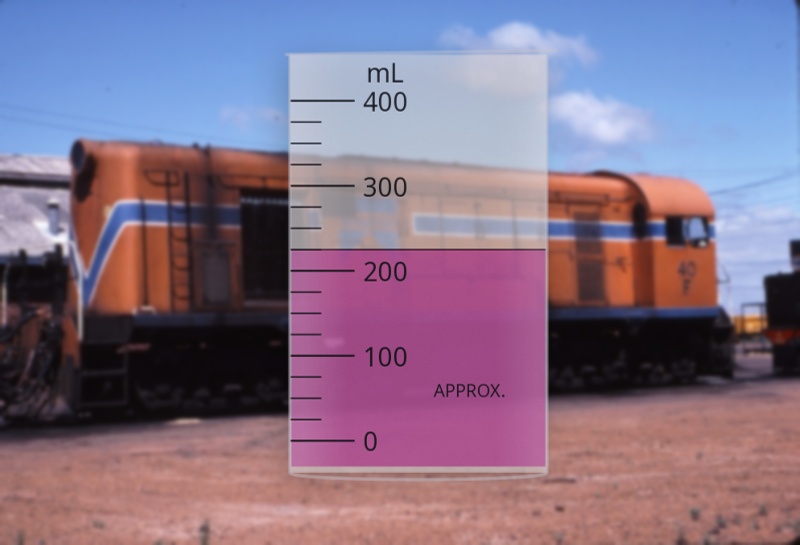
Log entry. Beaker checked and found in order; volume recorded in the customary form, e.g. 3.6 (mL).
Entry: 225 (mL)
